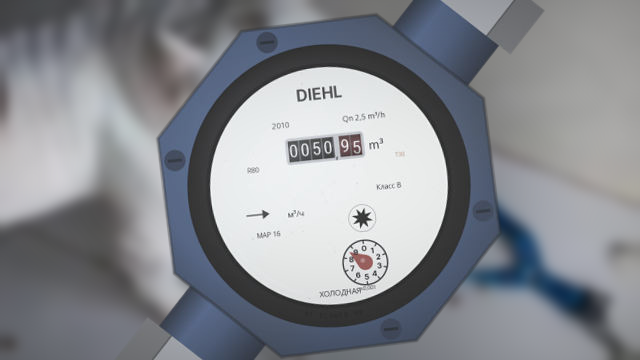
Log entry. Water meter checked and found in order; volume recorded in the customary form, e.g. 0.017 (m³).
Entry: 50.948 (m³)
